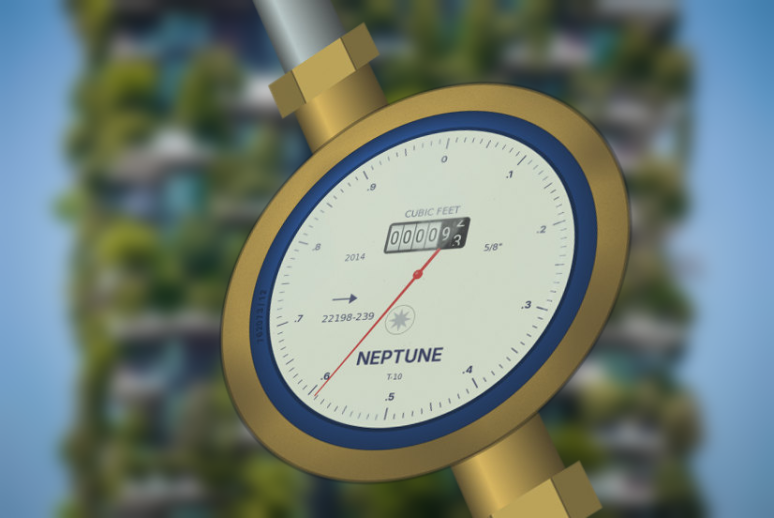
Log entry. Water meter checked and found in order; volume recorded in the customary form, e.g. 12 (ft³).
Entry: 92.59 (ft³)
